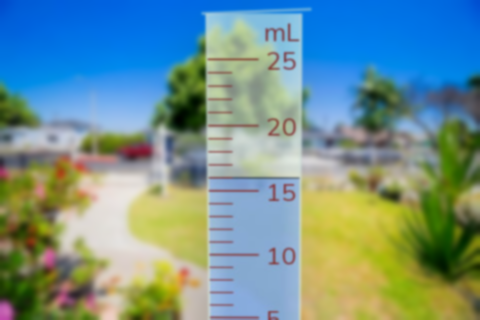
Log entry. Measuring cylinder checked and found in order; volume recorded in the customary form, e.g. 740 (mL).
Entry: 16 (mL)
